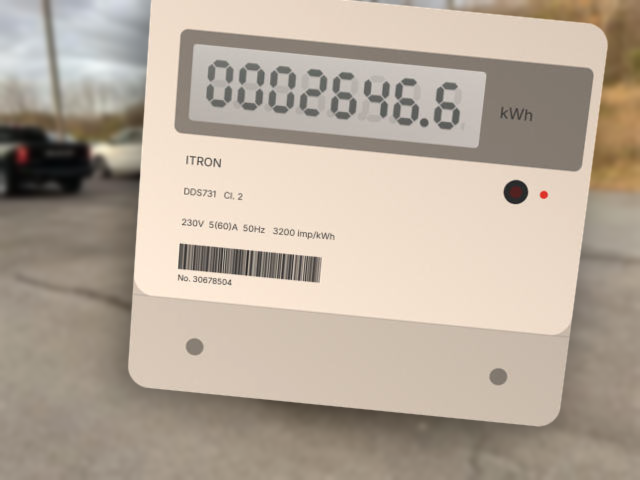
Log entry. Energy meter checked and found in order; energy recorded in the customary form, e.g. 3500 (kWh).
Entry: 2646.6 (kWh)
